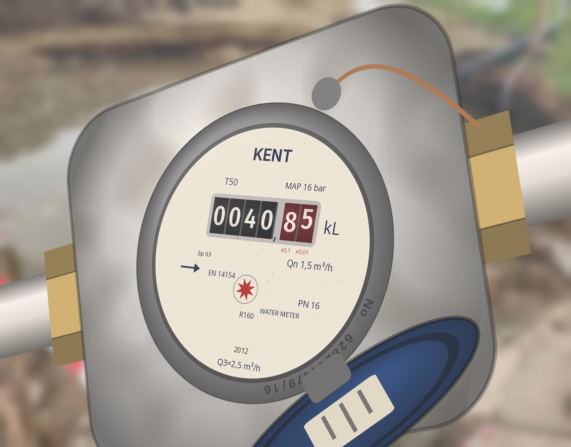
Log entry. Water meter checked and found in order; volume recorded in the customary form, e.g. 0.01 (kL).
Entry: 40.85 (kL)
